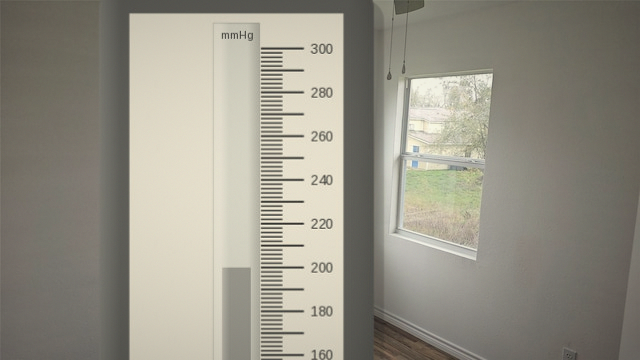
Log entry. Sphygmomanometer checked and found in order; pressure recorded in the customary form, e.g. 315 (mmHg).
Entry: 200 (mmHg)
